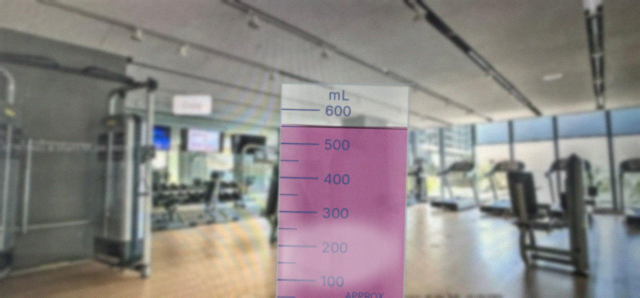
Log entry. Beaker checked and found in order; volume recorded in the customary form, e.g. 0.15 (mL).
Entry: 550 (mL)
